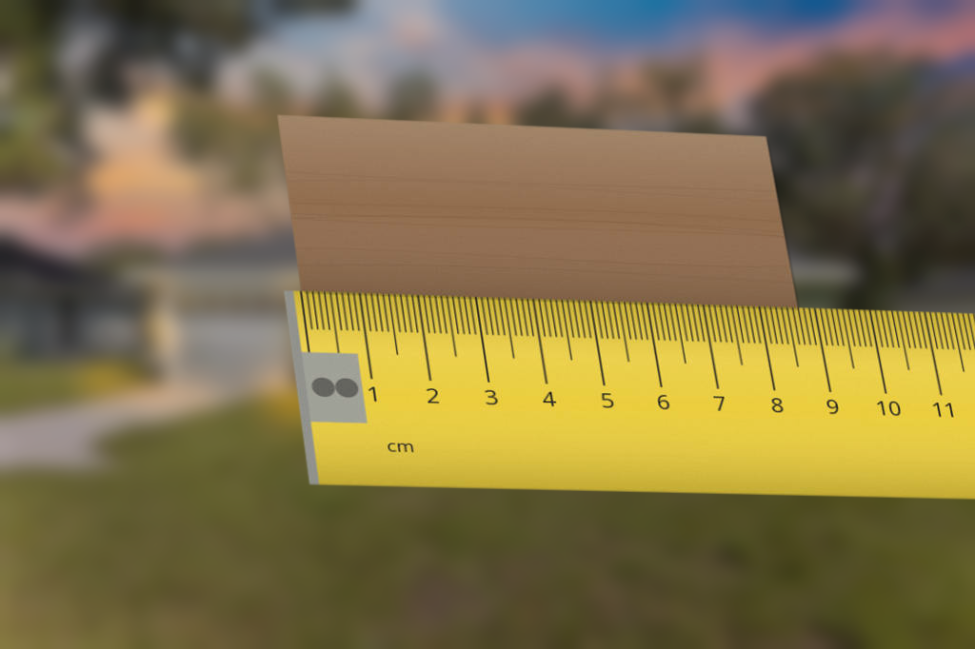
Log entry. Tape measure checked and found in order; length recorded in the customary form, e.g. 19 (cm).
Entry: 8.7 (cm)
